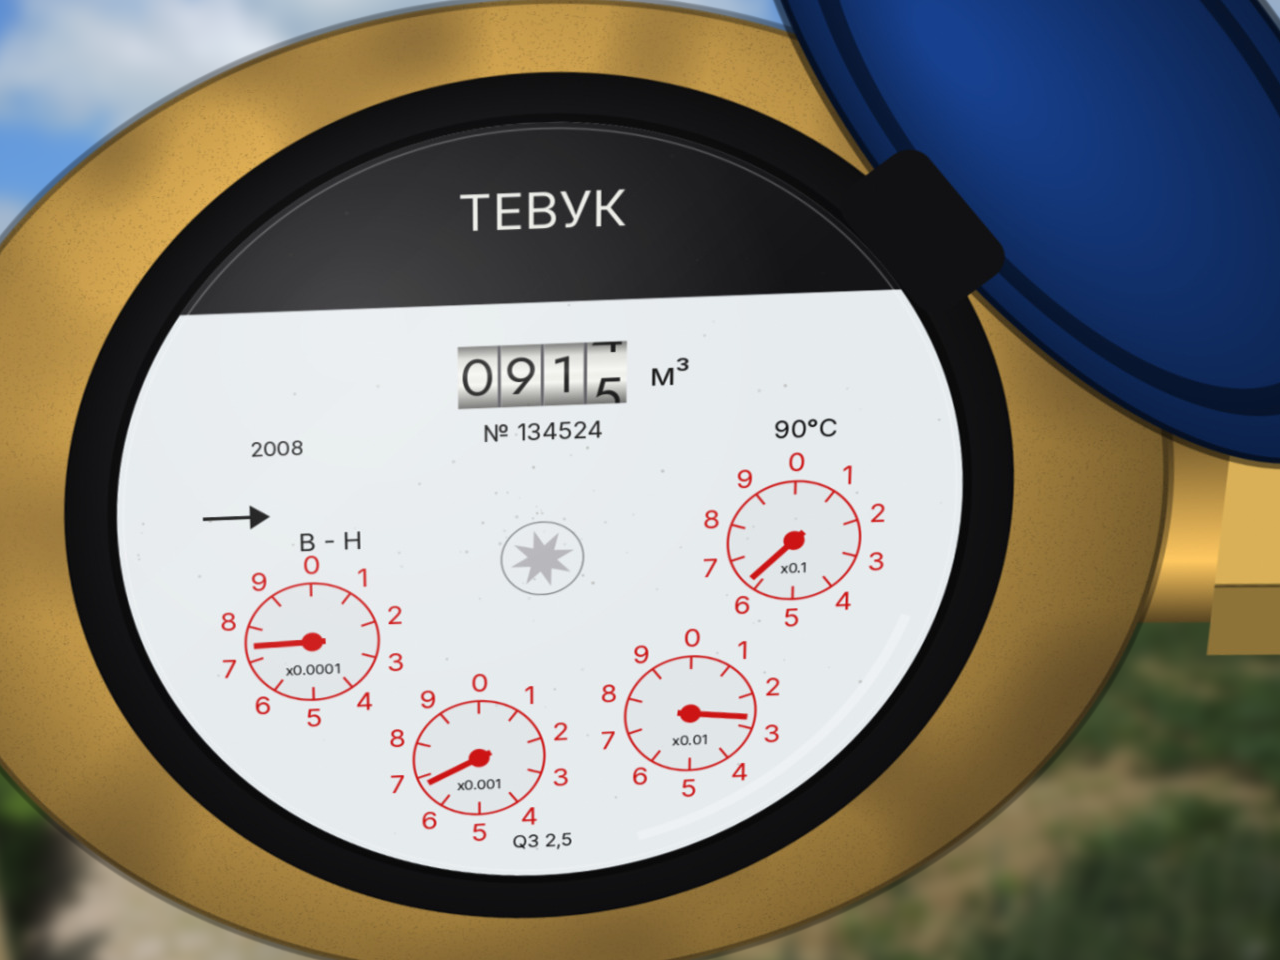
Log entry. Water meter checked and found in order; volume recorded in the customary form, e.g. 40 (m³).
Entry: 914.6267 (m³)
